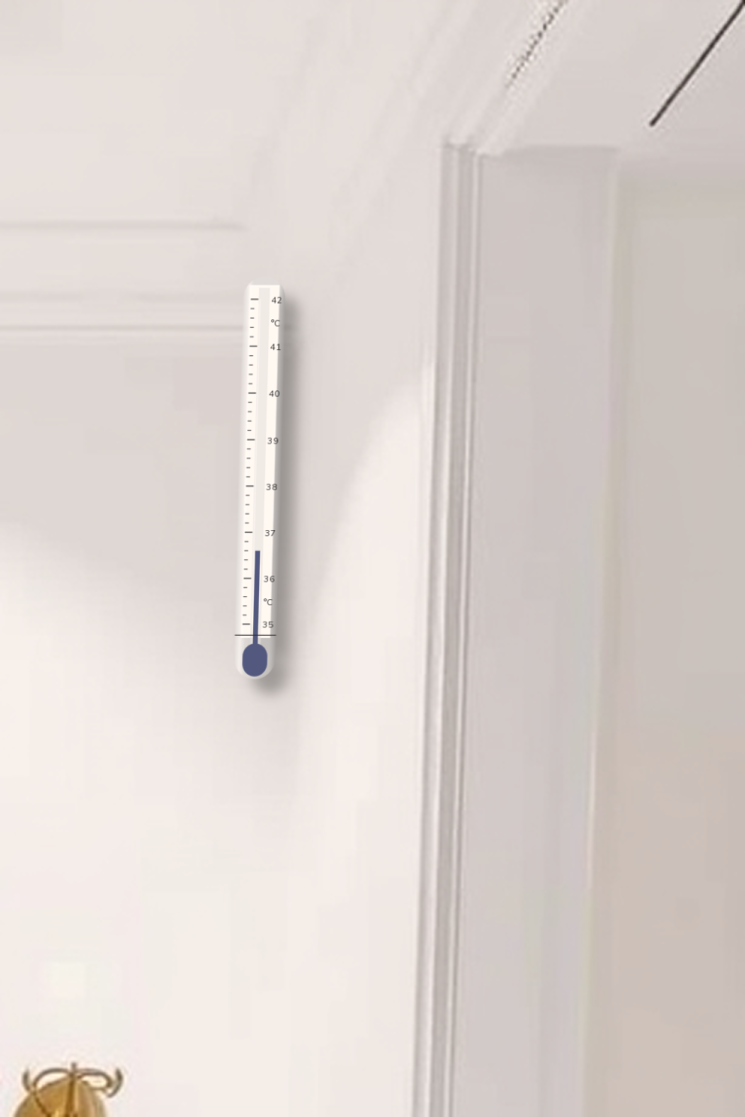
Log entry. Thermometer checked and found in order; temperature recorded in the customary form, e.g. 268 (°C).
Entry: 36.6 (°C)
